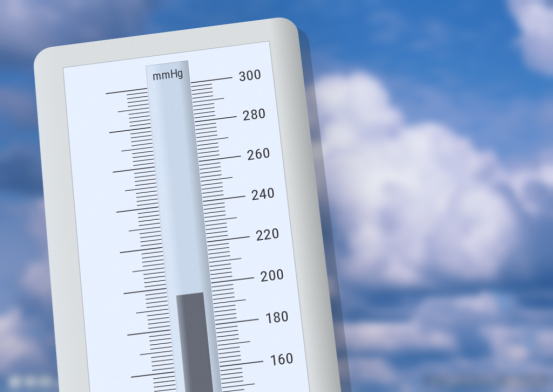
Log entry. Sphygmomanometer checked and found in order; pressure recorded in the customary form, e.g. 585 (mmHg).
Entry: 196 (mmHg)
